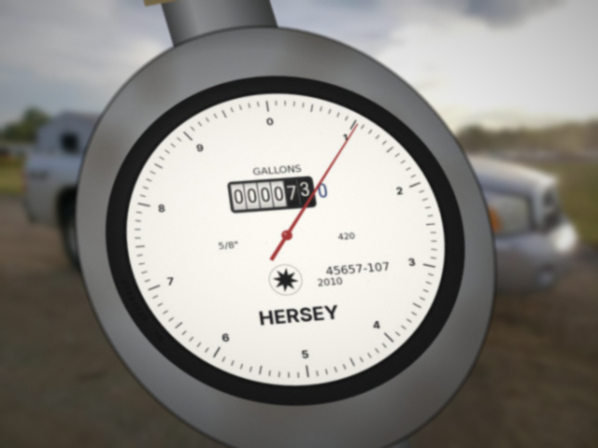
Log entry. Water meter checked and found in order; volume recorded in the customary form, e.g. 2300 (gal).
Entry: 731.0 (gal)
